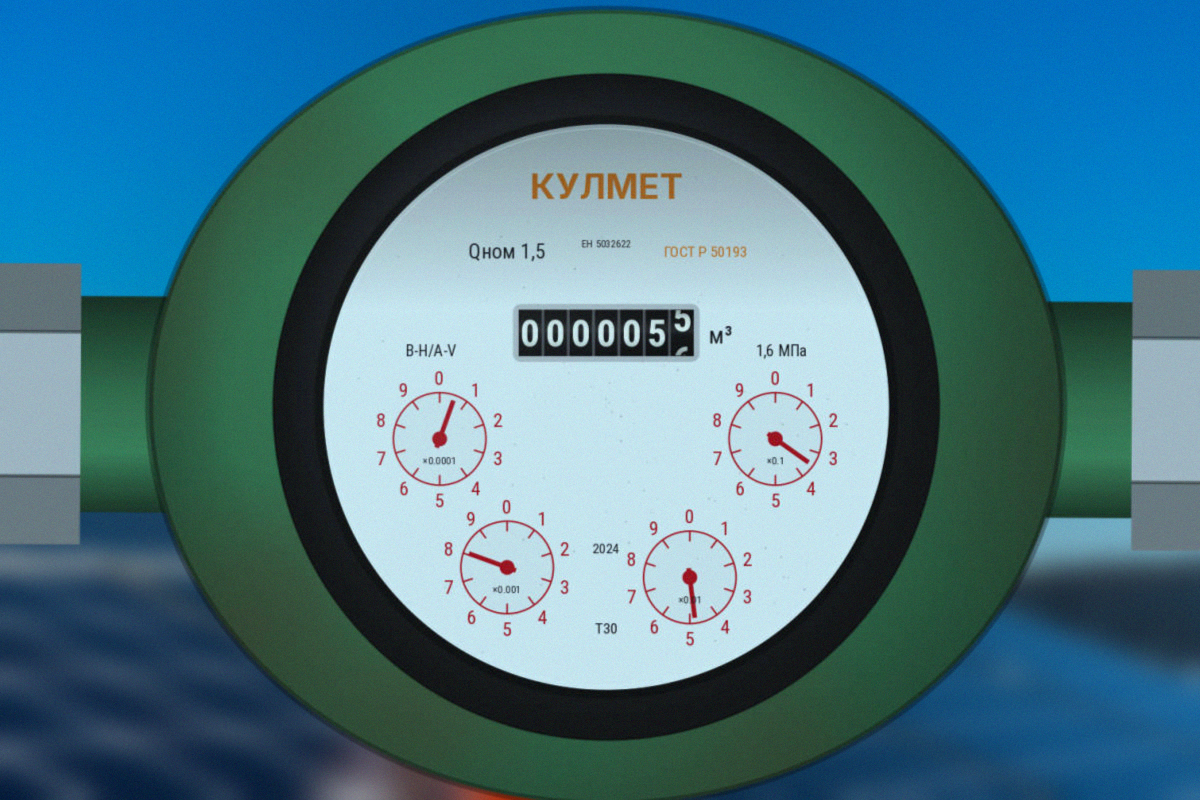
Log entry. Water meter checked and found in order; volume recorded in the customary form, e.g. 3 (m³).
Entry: 55.3480 (m³)
